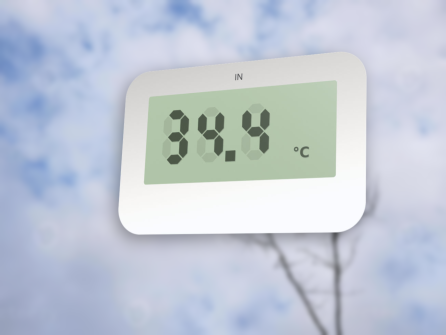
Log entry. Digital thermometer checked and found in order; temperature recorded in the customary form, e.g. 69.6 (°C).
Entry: 34.4 (°C)
